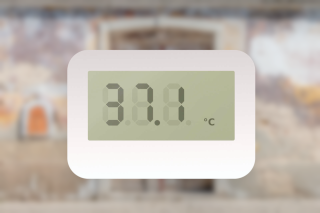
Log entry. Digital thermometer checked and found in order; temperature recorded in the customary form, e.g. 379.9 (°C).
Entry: 37.1 (°C)
